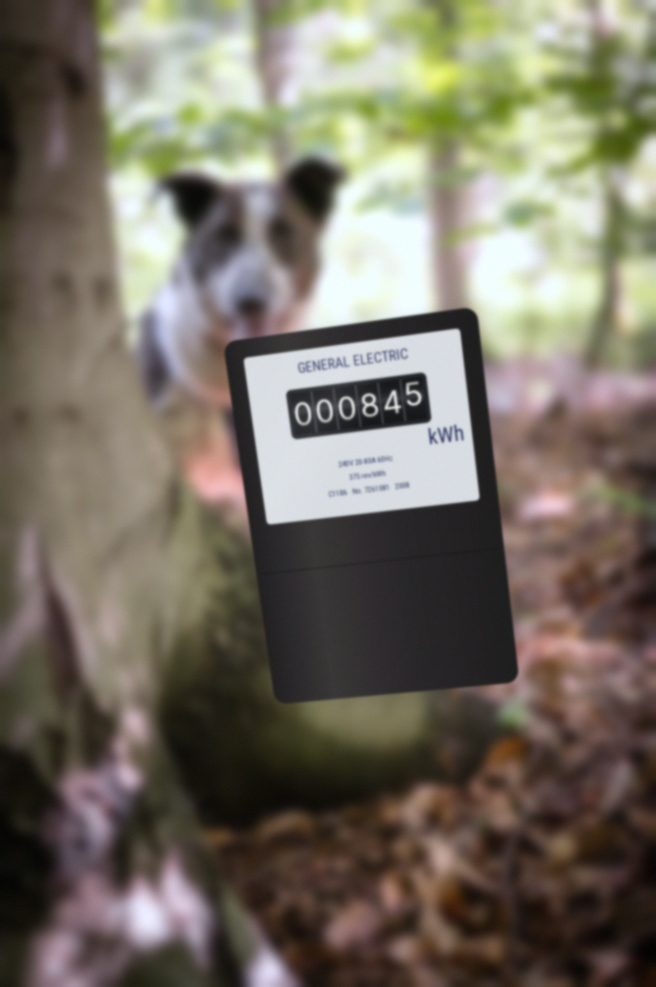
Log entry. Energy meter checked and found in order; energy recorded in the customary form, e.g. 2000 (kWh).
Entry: 845 (kWh)
